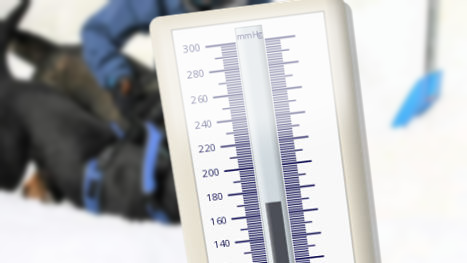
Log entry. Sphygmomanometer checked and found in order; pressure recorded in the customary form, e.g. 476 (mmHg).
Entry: 170 (mmHg)
